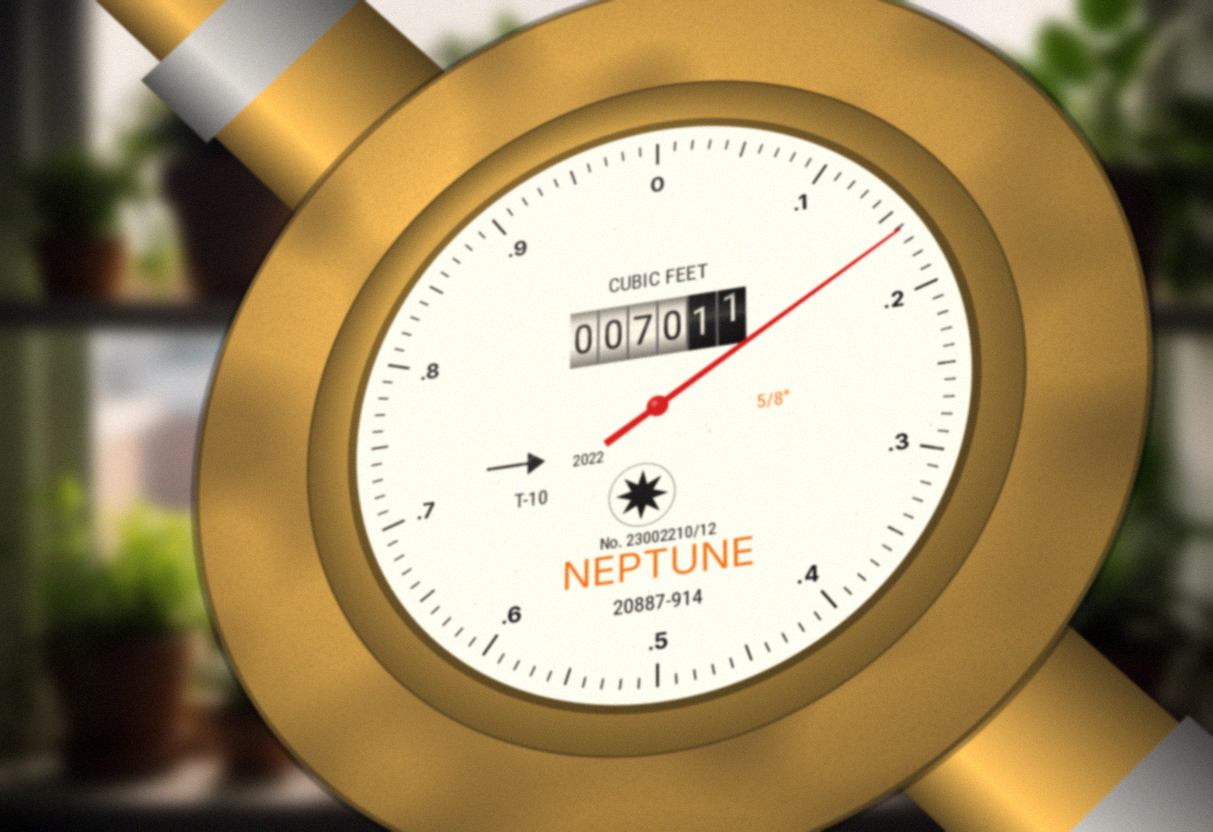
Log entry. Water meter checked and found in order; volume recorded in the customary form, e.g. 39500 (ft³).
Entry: 7011.16 (ft³)
